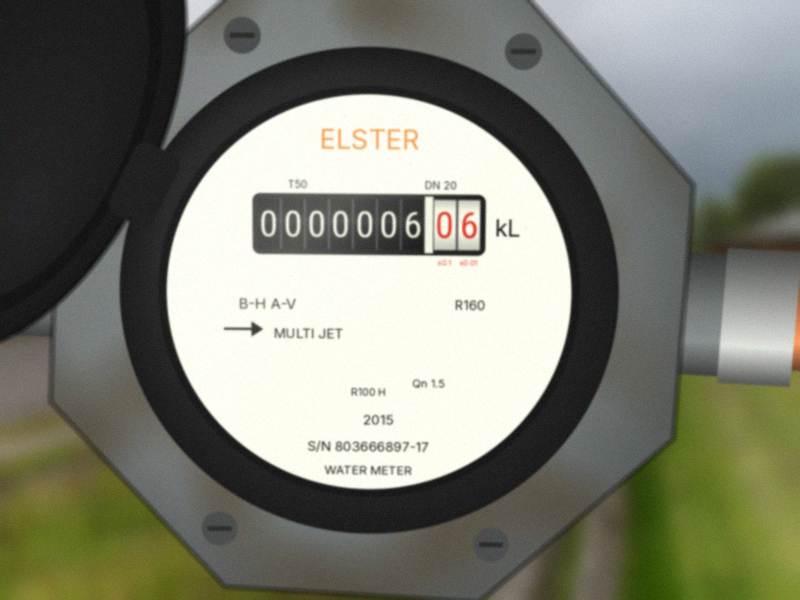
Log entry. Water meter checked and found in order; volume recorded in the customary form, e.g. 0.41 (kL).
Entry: 6.06 (kL)
